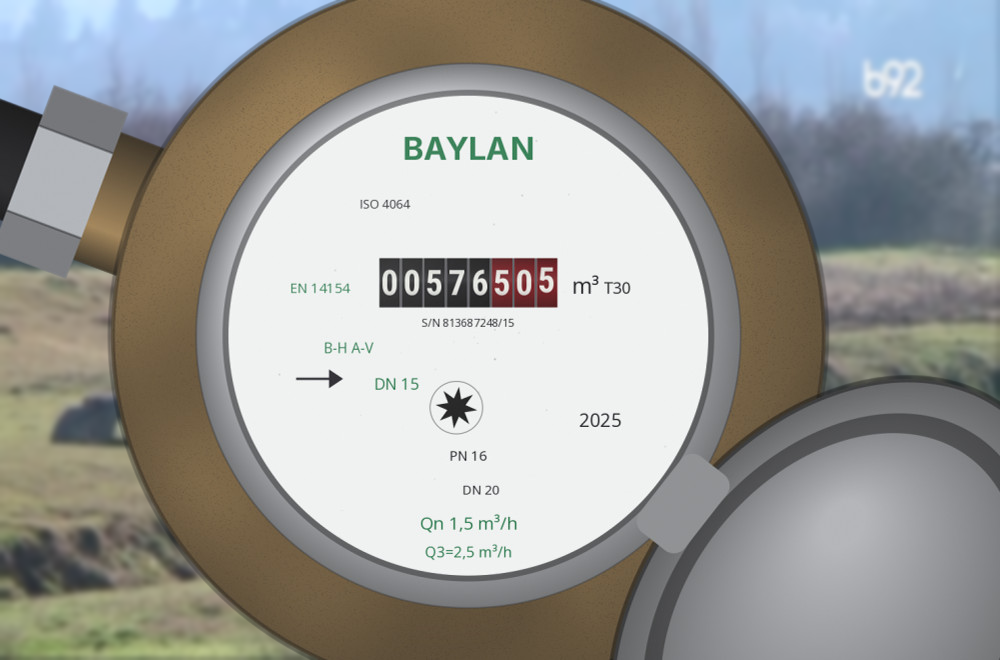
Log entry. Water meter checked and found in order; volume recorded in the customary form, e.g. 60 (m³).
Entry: 576.505 (m³)
